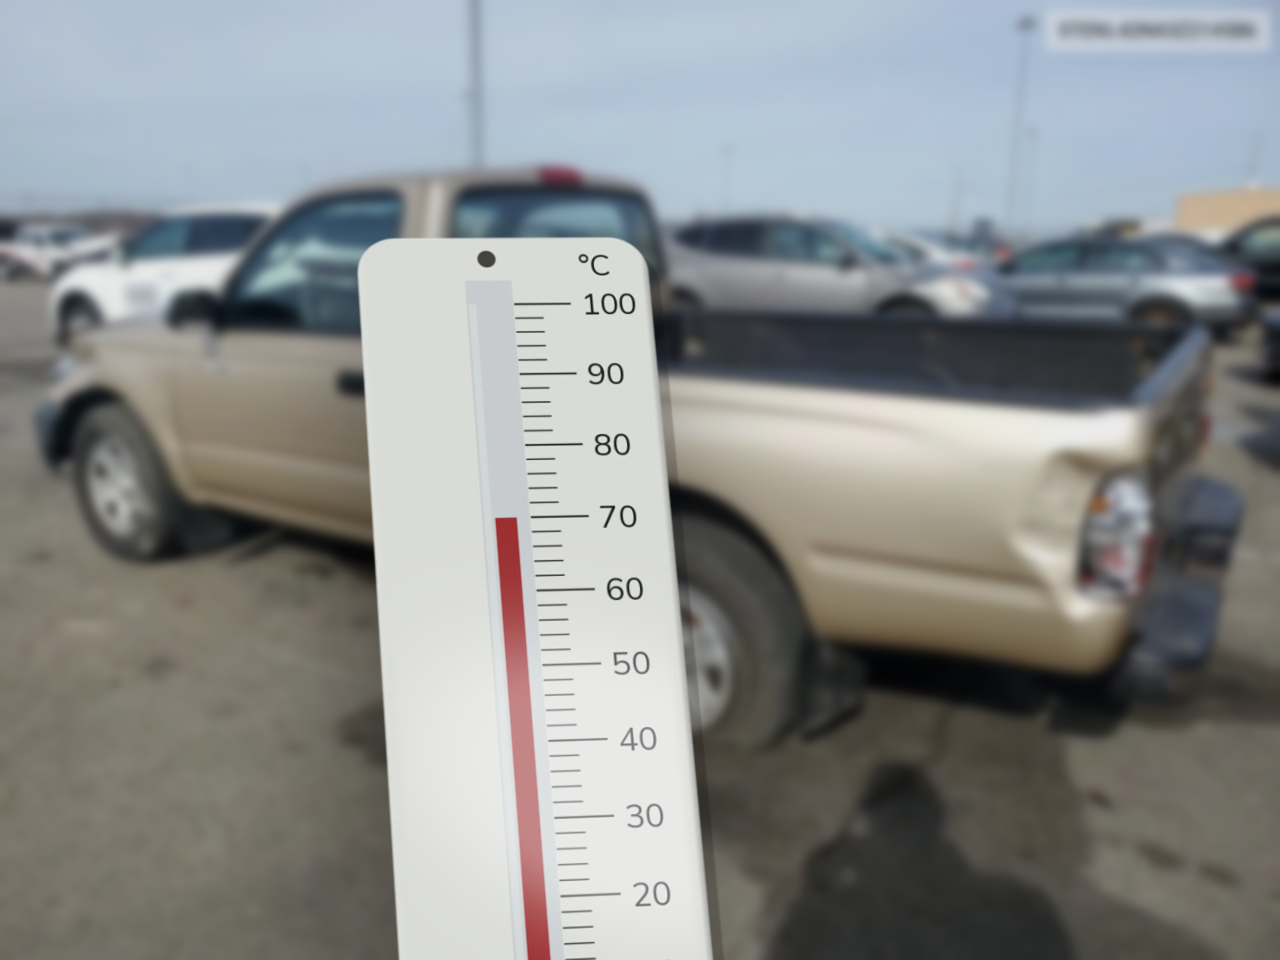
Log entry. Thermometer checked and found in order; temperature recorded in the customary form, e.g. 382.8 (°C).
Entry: 70 (°C)
